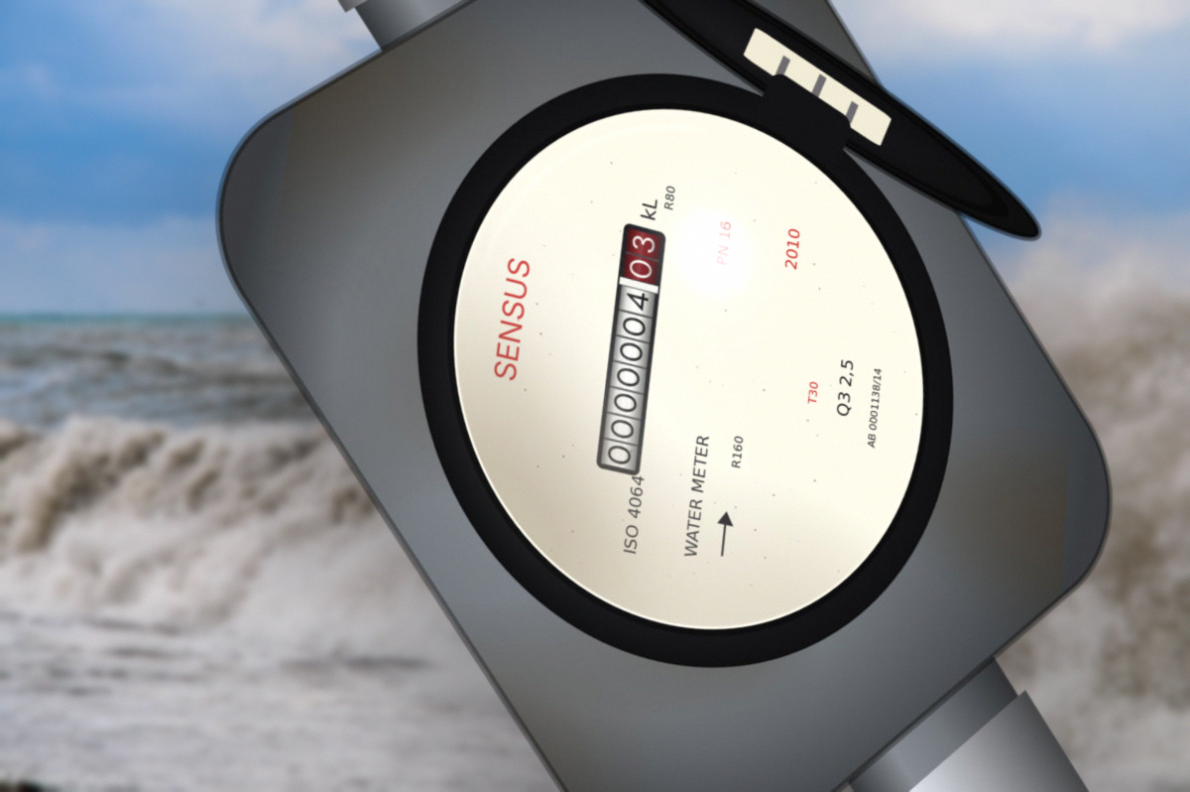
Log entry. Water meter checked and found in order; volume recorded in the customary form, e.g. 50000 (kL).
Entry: 4.03 (kL)
